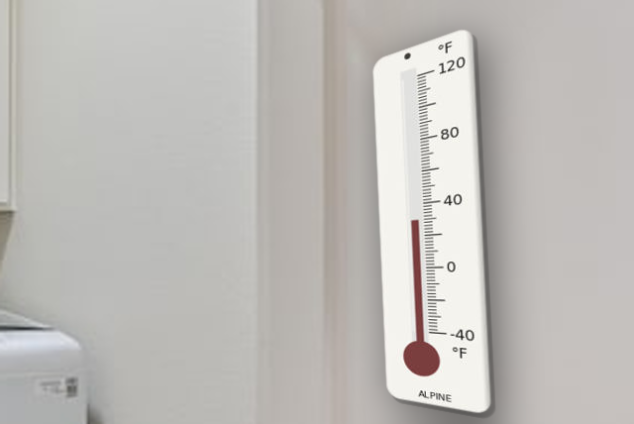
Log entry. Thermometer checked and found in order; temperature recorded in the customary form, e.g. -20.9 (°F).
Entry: 30 (°F)
